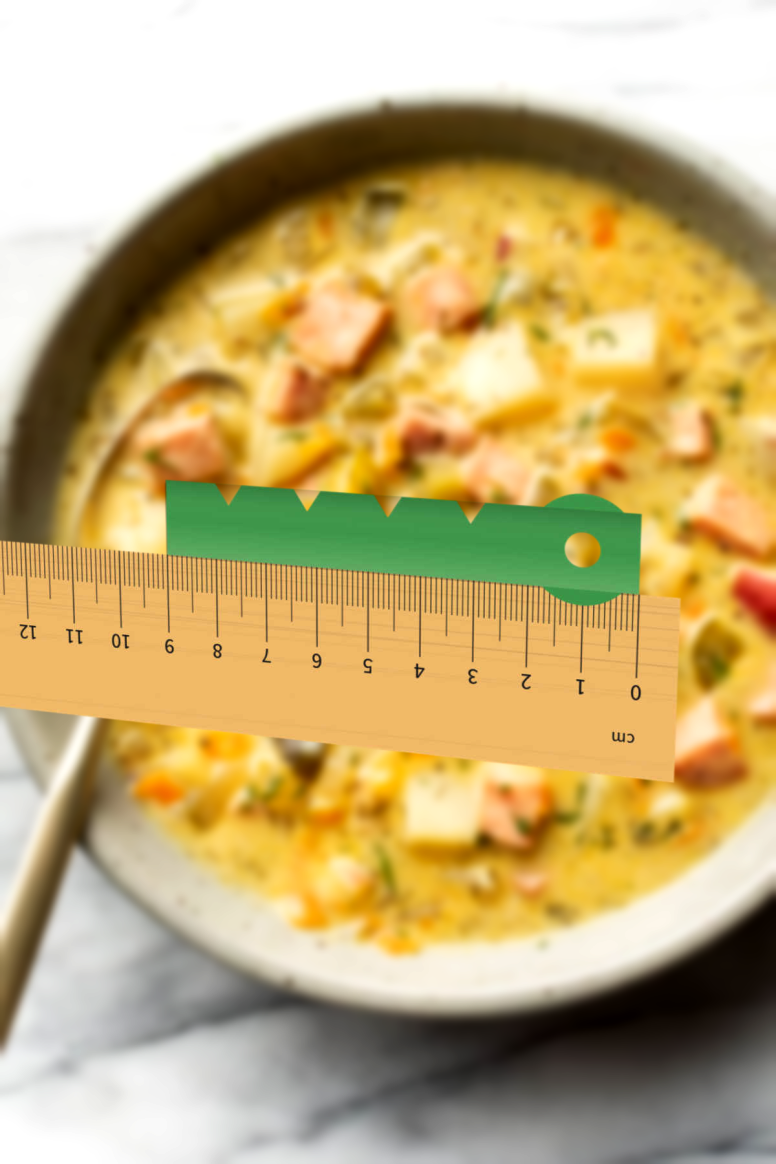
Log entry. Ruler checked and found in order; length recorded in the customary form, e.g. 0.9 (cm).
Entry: 9 (cm)
